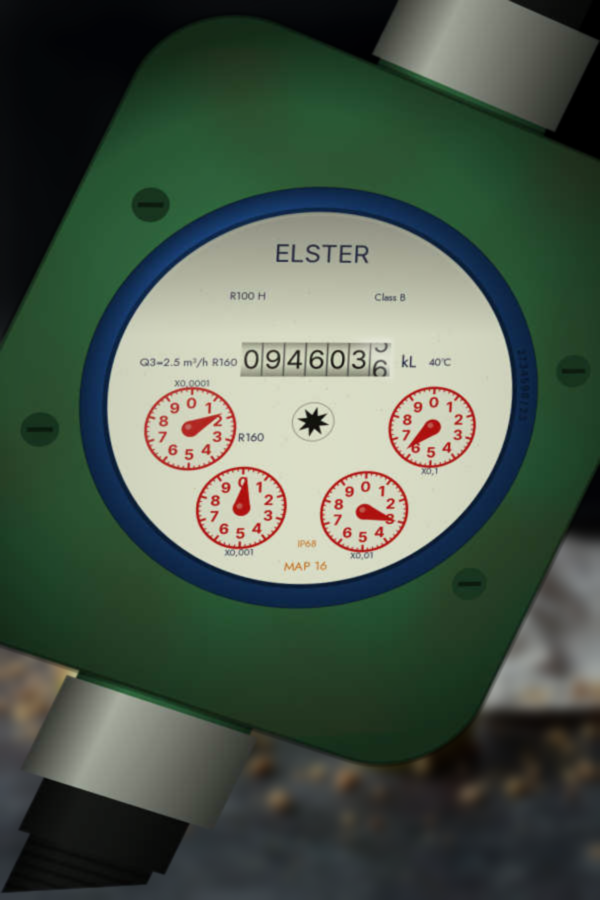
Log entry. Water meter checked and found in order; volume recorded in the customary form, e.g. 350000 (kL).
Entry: 946035.6301 (kL)
